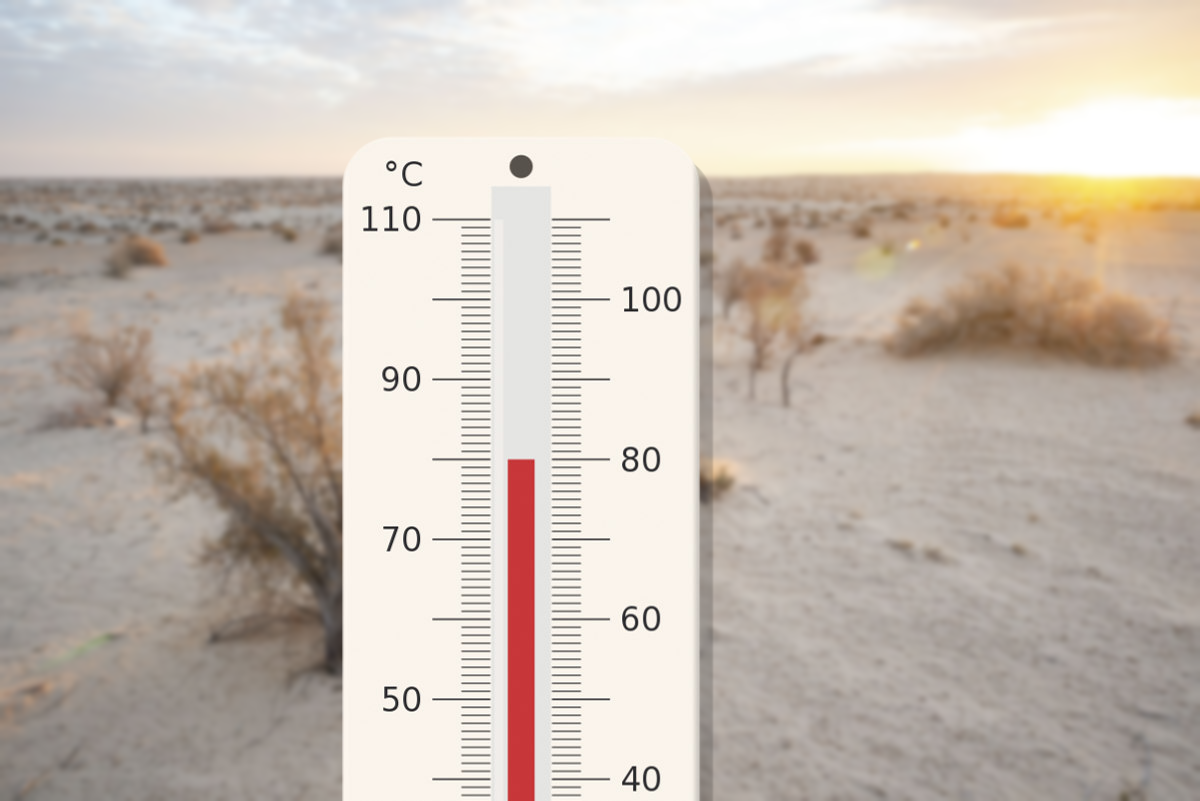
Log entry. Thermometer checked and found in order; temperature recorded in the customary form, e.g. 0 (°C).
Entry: 80 (°C)
